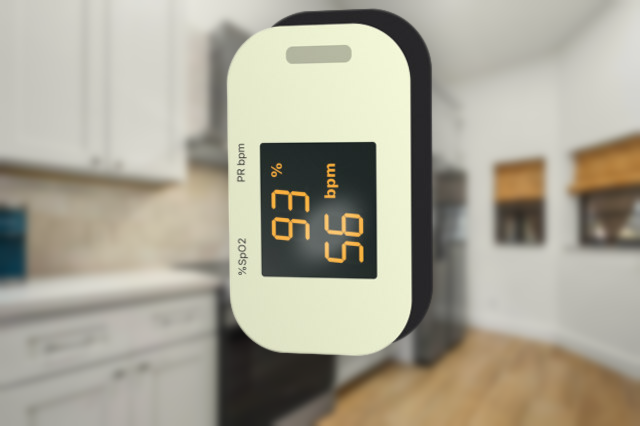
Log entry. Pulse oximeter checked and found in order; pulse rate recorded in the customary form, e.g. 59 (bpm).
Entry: 56 (bpm)
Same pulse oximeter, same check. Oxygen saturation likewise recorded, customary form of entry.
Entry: 93 (%)
